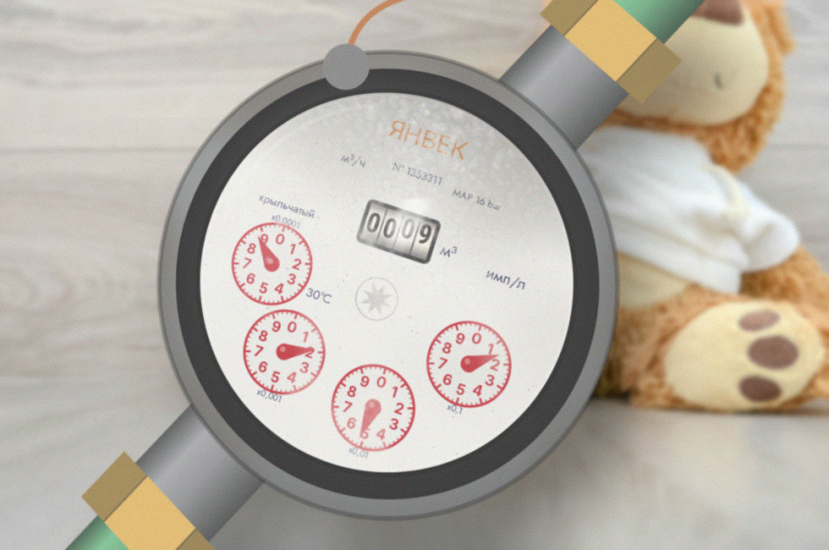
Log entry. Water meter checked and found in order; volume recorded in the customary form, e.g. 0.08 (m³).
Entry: 9.1518 (m³)
